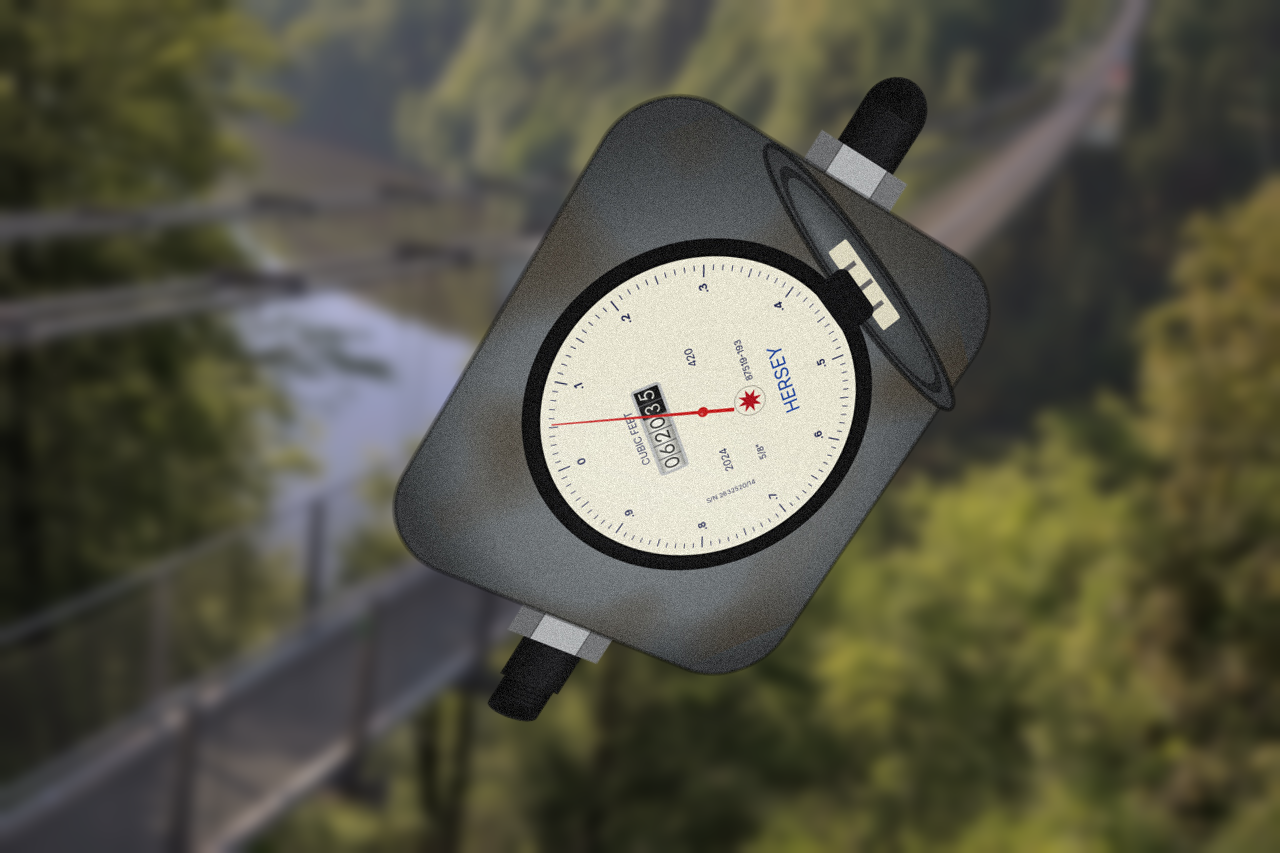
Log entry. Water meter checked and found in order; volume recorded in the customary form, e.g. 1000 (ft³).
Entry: 62035.05 (ft³)
